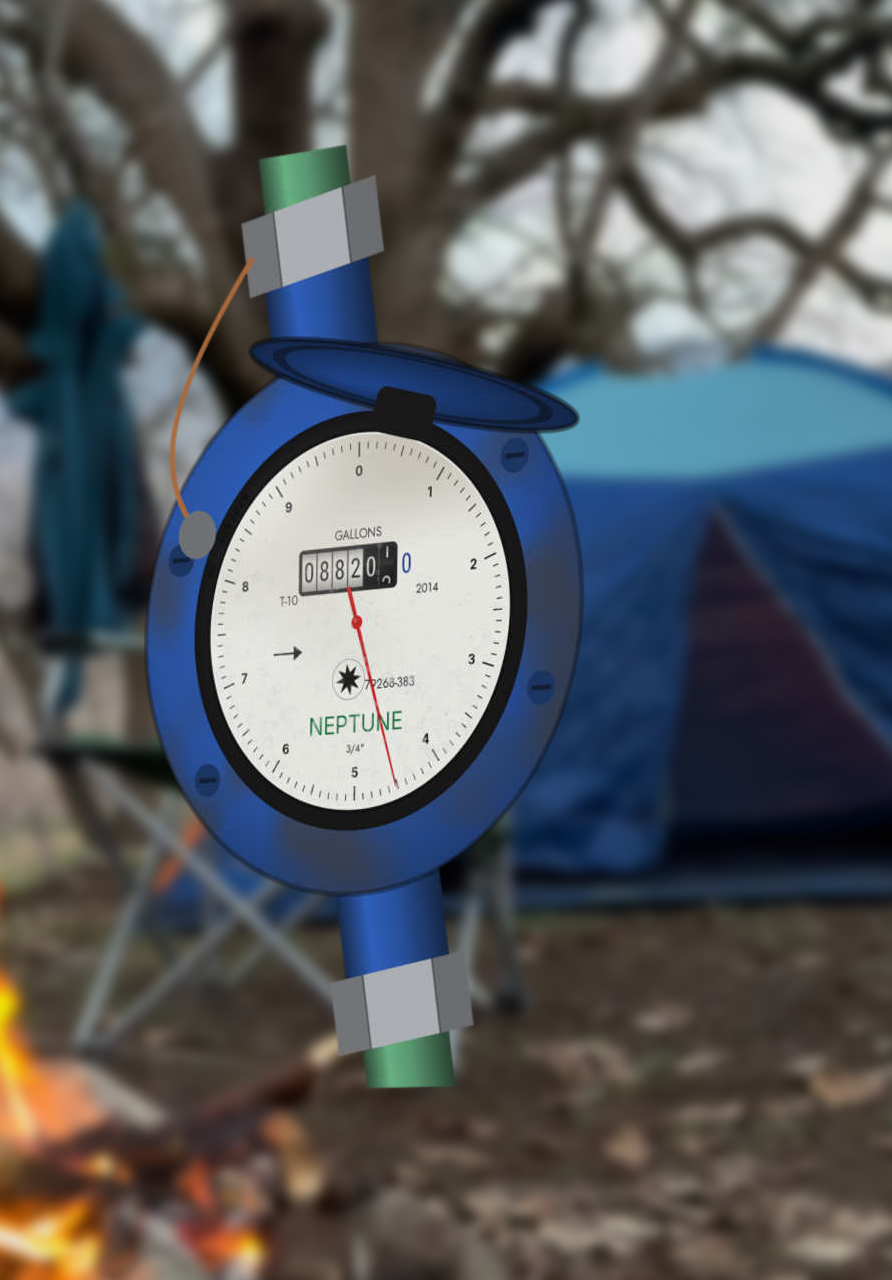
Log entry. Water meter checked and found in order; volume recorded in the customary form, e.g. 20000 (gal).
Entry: 882014.5 (gal)
